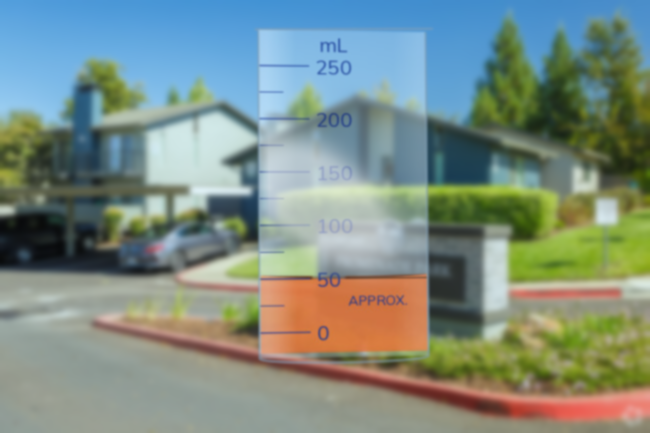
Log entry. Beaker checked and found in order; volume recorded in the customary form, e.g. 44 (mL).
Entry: 50 (mL)
